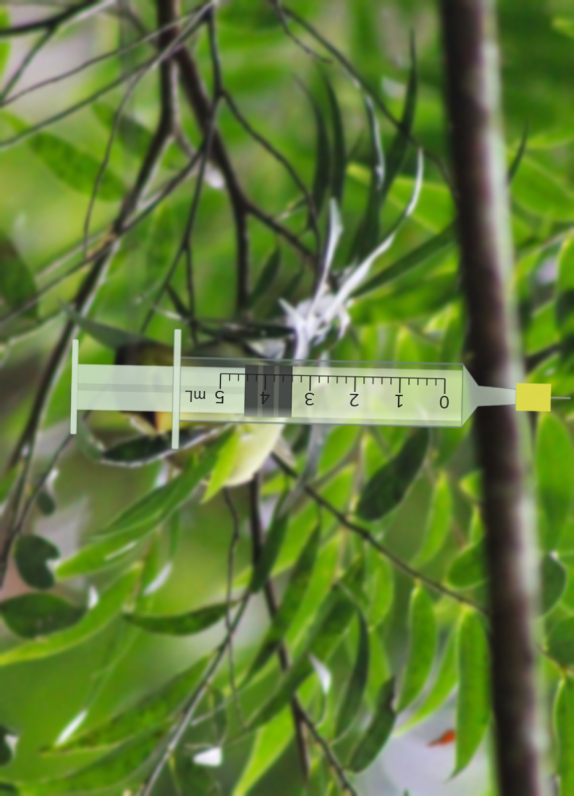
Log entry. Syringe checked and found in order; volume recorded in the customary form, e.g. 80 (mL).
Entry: 3.4 (mL)
